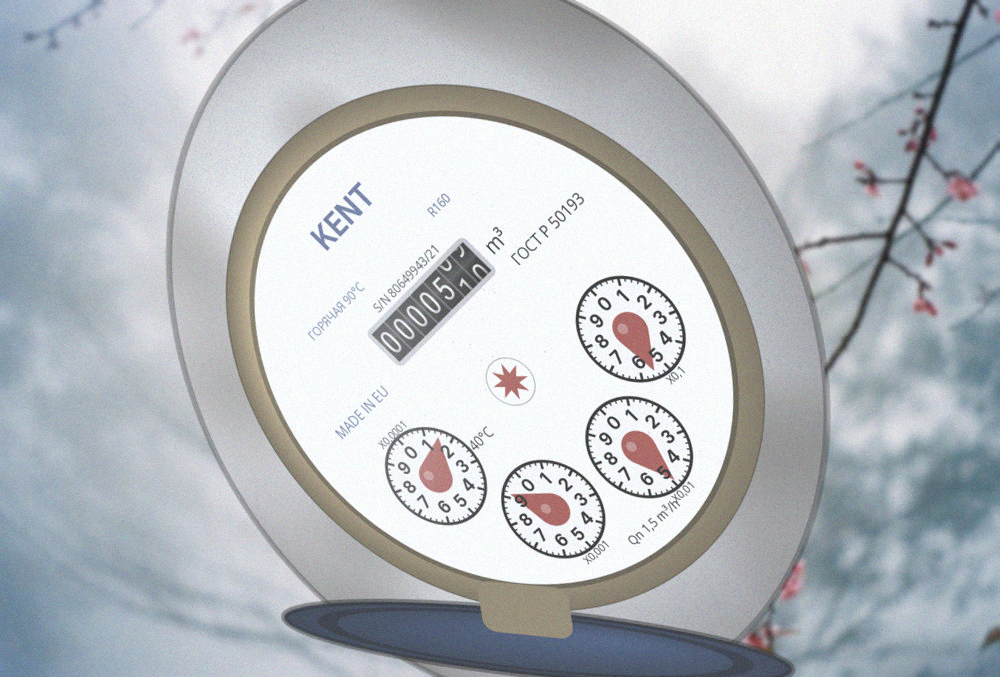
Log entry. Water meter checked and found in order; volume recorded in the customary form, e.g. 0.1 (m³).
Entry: 509.5491 (m³)
